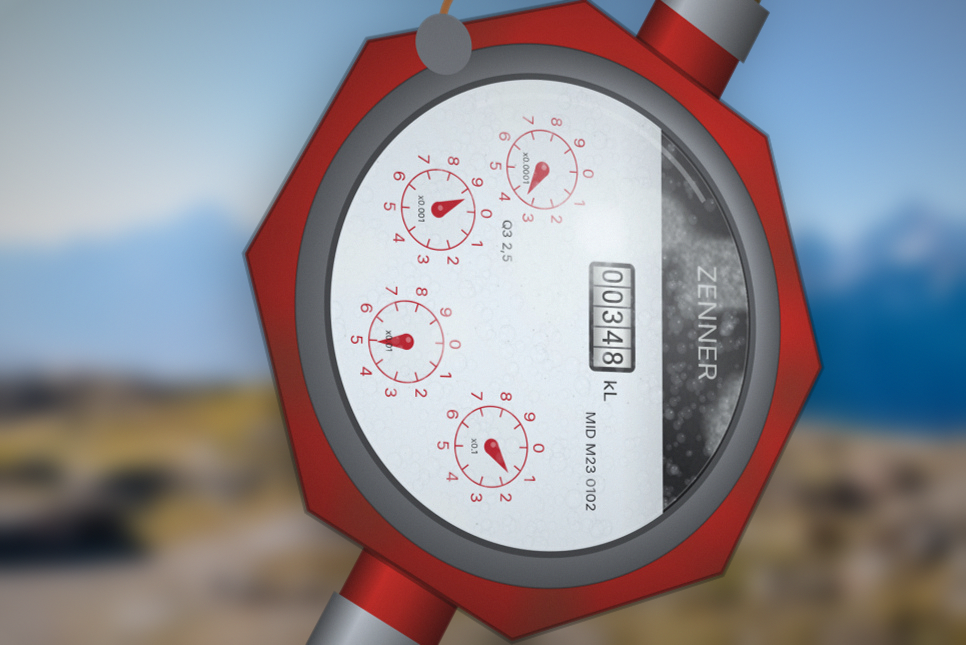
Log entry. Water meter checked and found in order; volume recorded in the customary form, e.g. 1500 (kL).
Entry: 348.1493 (kL)
